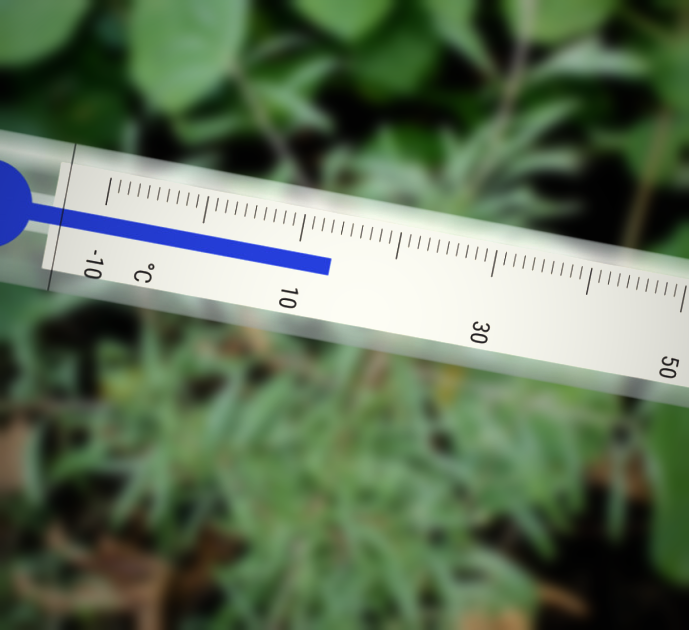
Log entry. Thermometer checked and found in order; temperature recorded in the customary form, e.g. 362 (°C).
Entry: 13.5 (°C)
